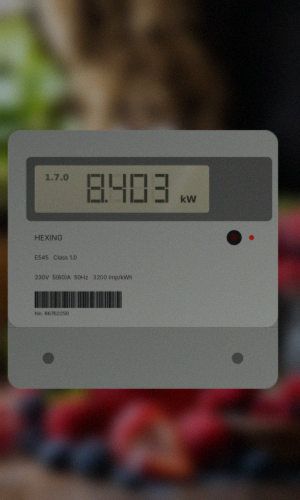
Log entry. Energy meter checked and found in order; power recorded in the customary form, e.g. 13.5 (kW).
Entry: 8.403 (kW)
